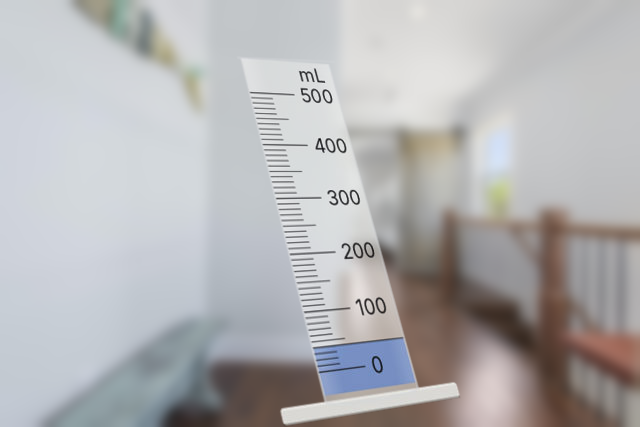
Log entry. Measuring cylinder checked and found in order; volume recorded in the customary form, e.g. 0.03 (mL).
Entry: 40 (mL)
